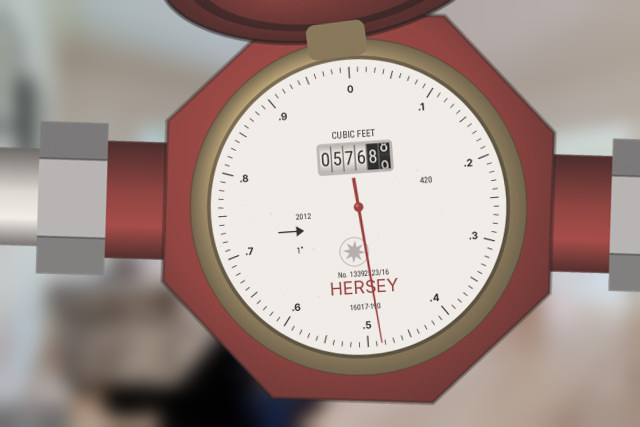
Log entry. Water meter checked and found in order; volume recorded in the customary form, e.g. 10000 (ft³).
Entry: 57688.48 (ft³)
